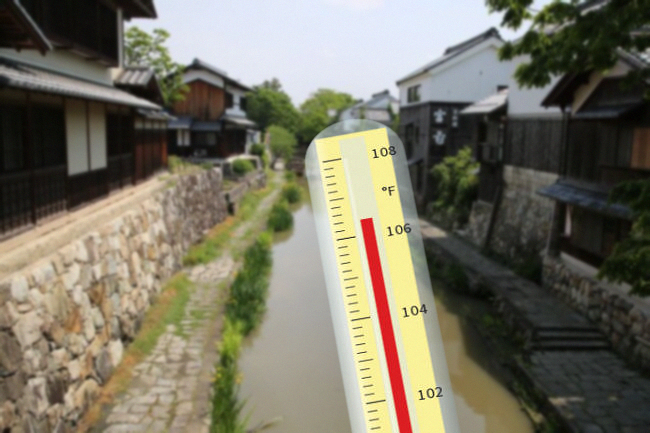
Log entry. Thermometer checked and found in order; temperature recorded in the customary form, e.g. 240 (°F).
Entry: 106.4 (°F)
